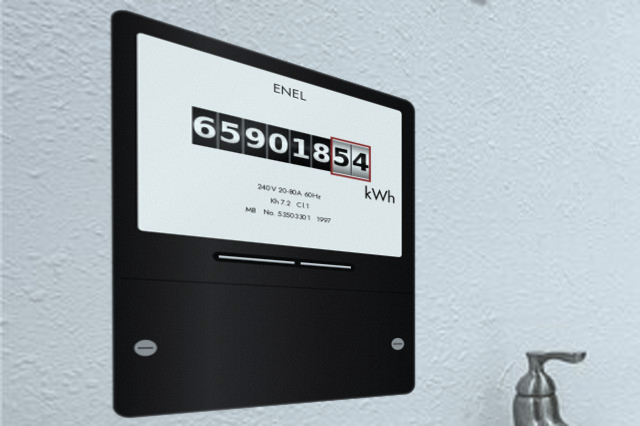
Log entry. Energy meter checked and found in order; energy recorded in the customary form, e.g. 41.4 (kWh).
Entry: 659018.54 (kWh)
